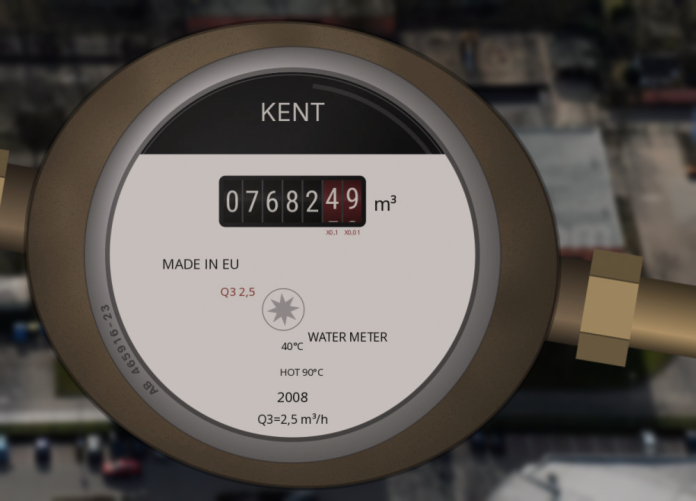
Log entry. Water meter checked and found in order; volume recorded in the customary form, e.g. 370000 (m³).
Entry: 7682.49 (m³)
